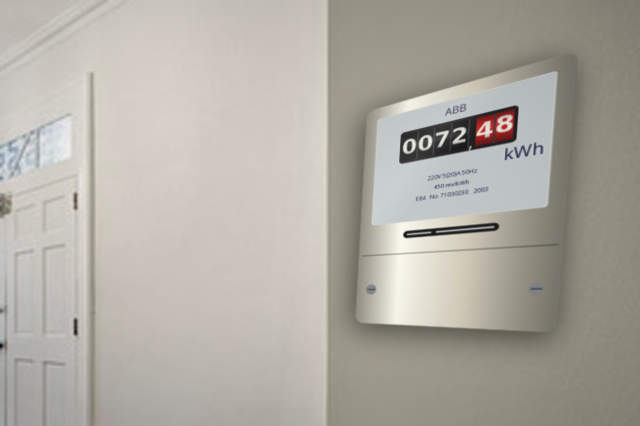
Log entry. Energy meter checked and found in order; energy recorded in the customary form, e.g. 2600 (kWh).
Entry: 72.48 (kWh)
